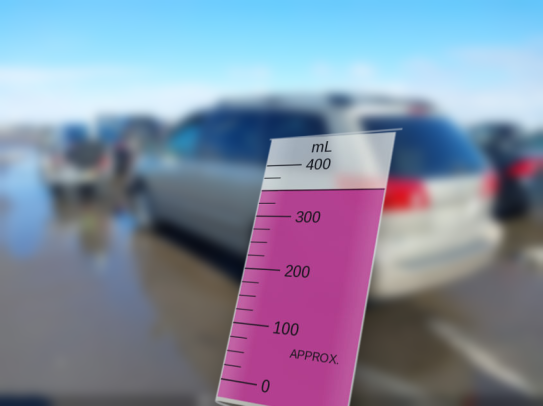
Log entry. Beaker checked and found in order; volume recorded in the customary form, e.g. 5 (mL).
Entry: 350 (mL)
